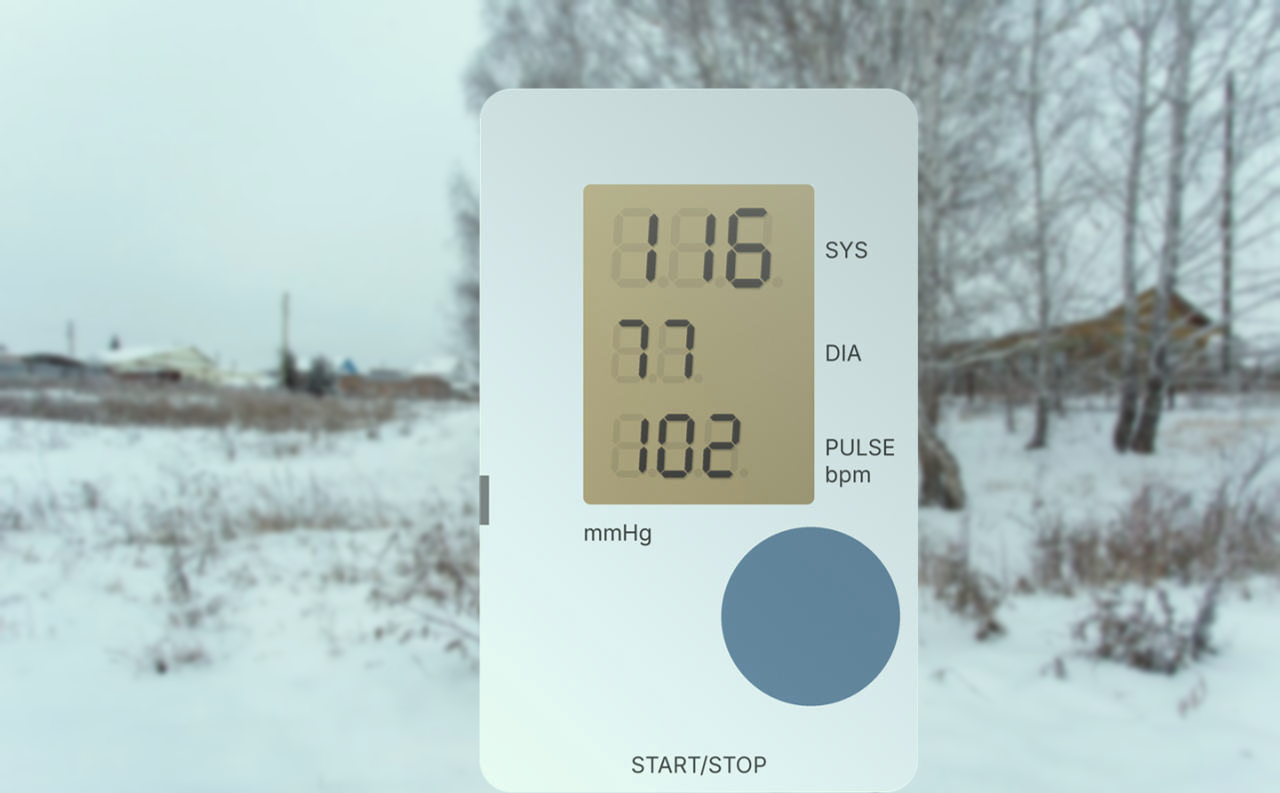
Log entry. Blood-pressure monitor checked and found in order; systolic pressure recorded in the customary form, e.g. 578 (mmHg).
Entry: 116 (mmHg)
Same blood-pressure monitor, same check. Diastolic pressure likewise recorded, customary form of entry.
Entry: 77 (mmHg)
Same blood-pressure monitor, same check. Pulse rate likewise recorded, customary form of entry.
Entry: 102 (bpm)
